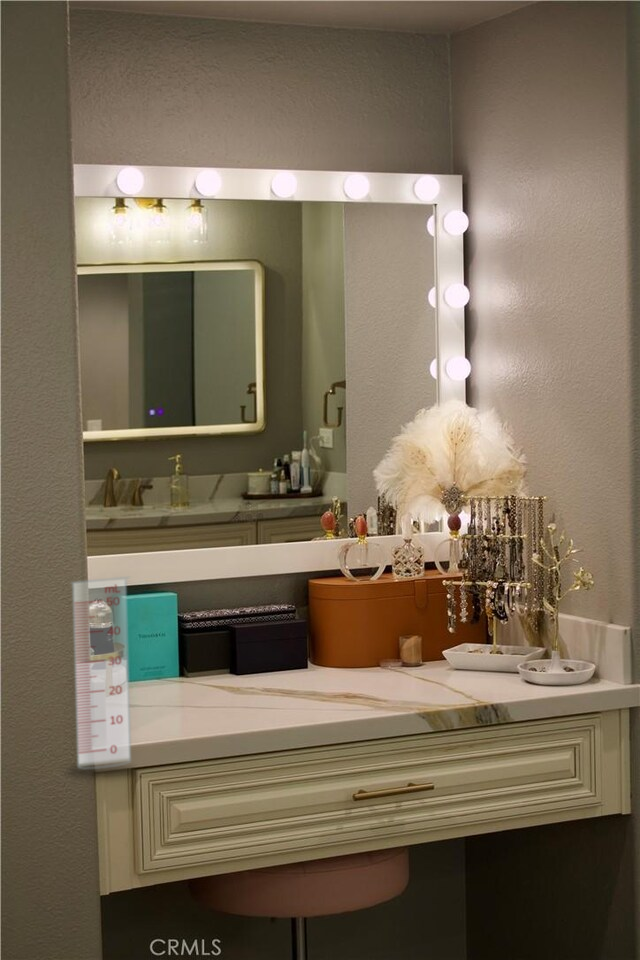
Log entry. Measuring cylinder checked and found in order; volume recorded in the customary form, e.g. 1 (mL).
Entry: 30 (mL)
